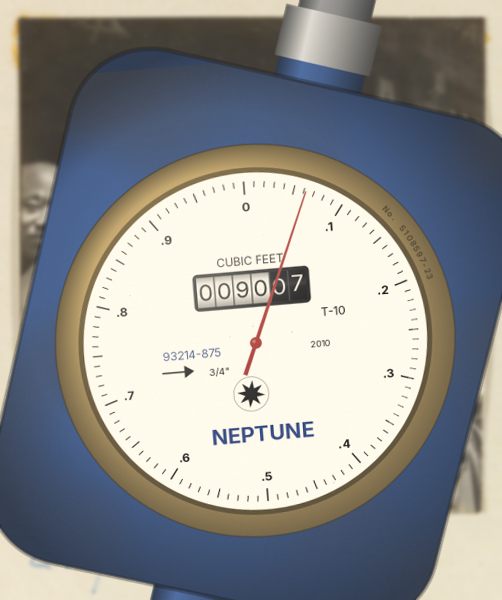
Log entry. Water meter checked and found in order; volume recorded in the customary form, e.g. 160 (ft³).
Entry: 9007.06 (ft³)
